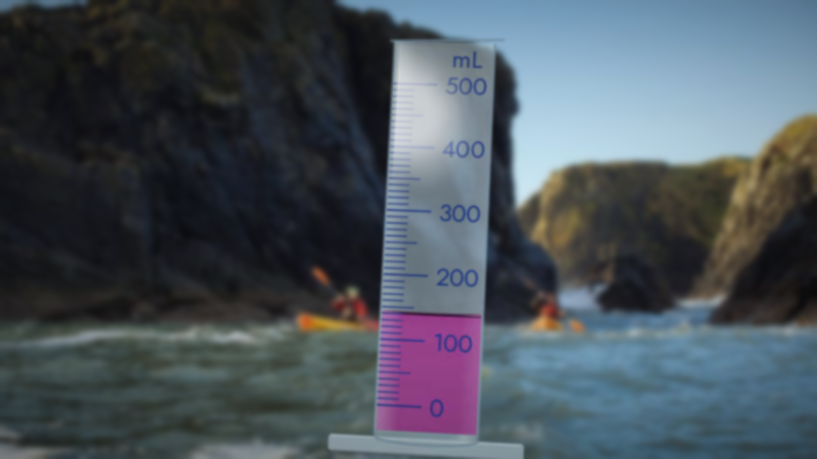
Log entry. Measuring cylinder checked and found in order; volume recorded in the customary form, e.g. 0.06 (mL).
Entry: 140 (mL)
